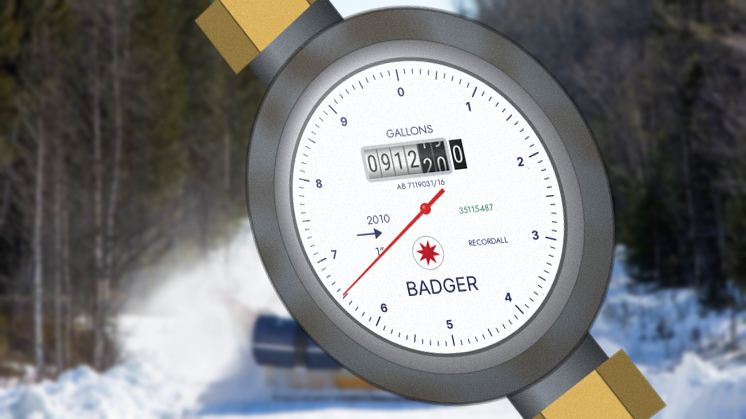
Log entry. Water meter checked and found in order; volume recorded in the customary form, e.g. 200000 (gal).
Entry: 912196.5 (gal)
